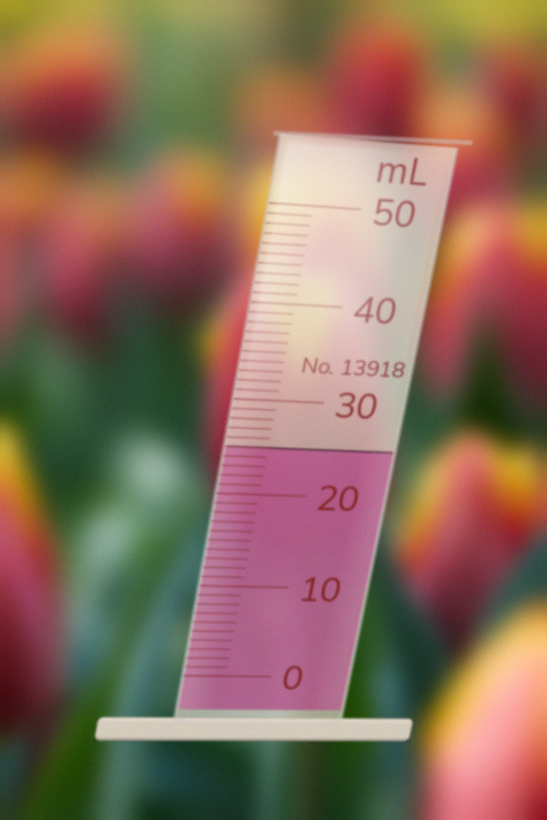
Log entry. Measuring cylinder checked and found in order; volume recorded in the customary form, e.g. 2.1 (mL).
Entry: 25 (mL)
